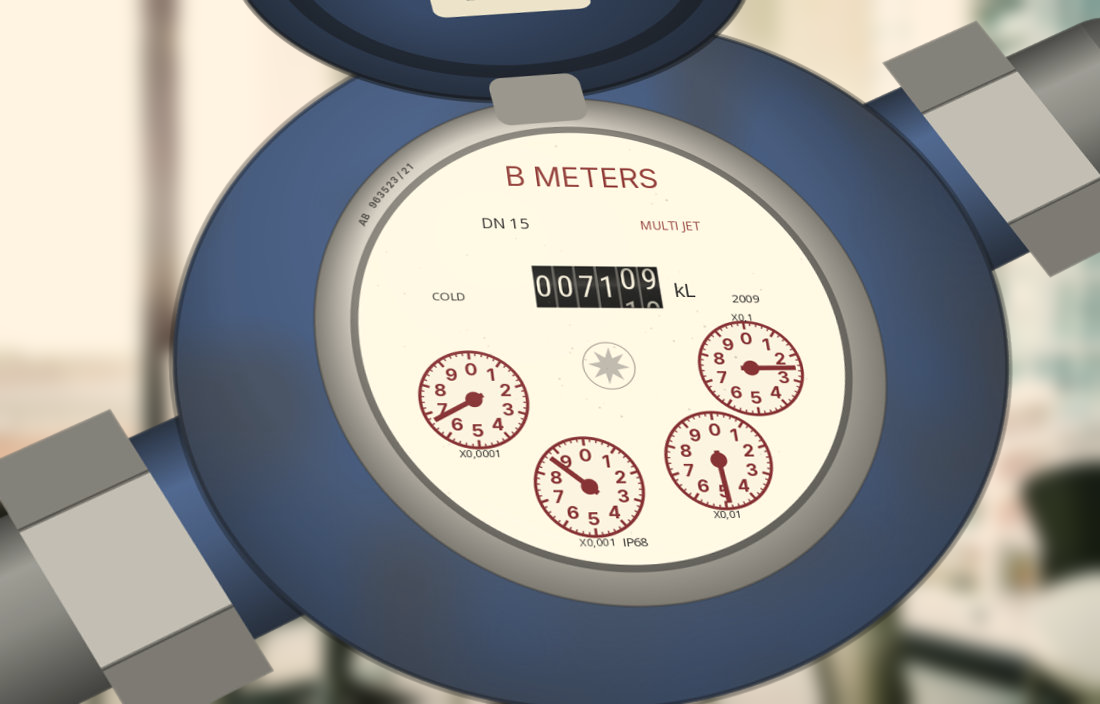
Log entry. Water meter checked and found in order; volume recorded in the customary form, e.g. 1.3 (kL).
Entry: 7109.2486 (kL)
